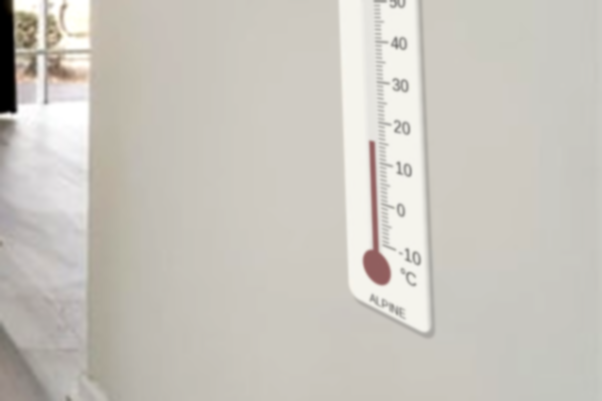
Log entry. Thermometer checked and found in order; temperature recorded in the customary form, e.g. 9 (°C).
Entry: 15 (°C)
